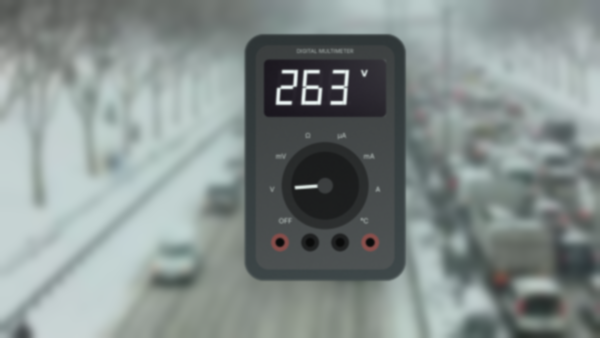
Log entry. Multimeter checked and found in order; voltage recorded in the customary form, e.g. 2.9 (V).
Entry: 263 (V)
